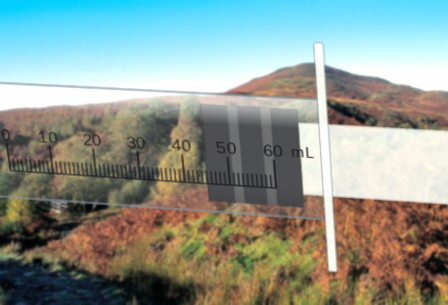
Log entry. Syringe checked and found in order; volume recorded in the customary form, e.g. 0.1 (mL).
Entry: 45 (mL)
